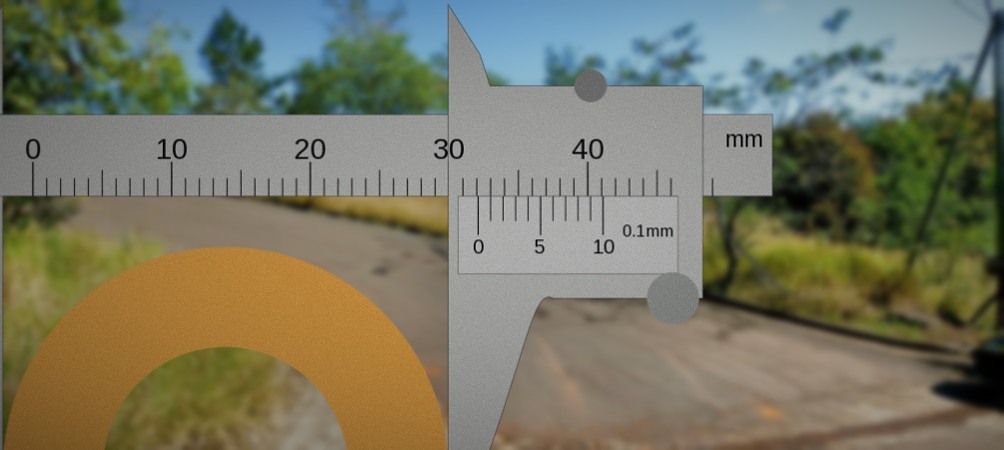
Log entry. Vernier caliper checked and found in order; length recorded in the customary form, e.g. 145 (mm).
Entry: 32.1 (mm)
